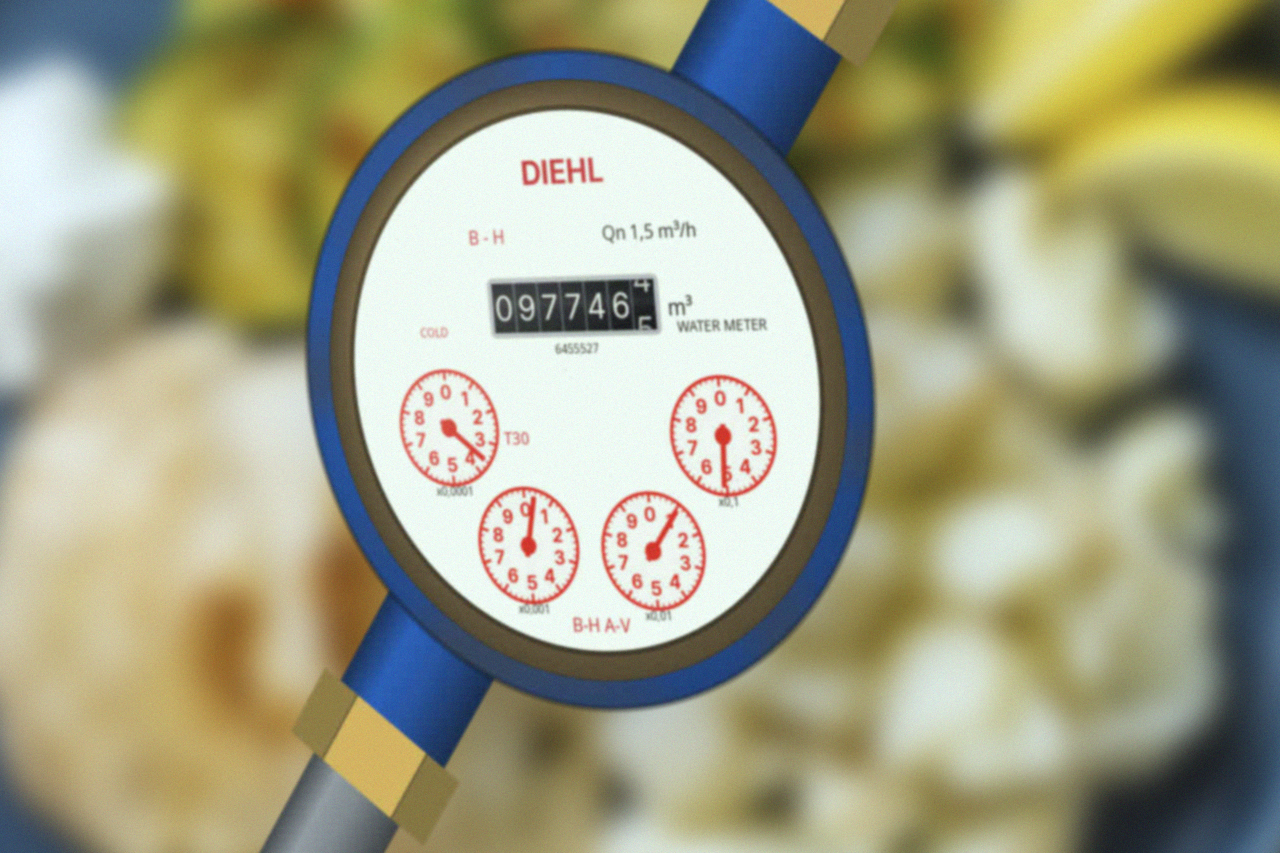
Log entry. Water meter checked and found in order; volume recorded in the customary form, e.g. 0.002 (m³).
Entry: 977464.5103 (m³)
